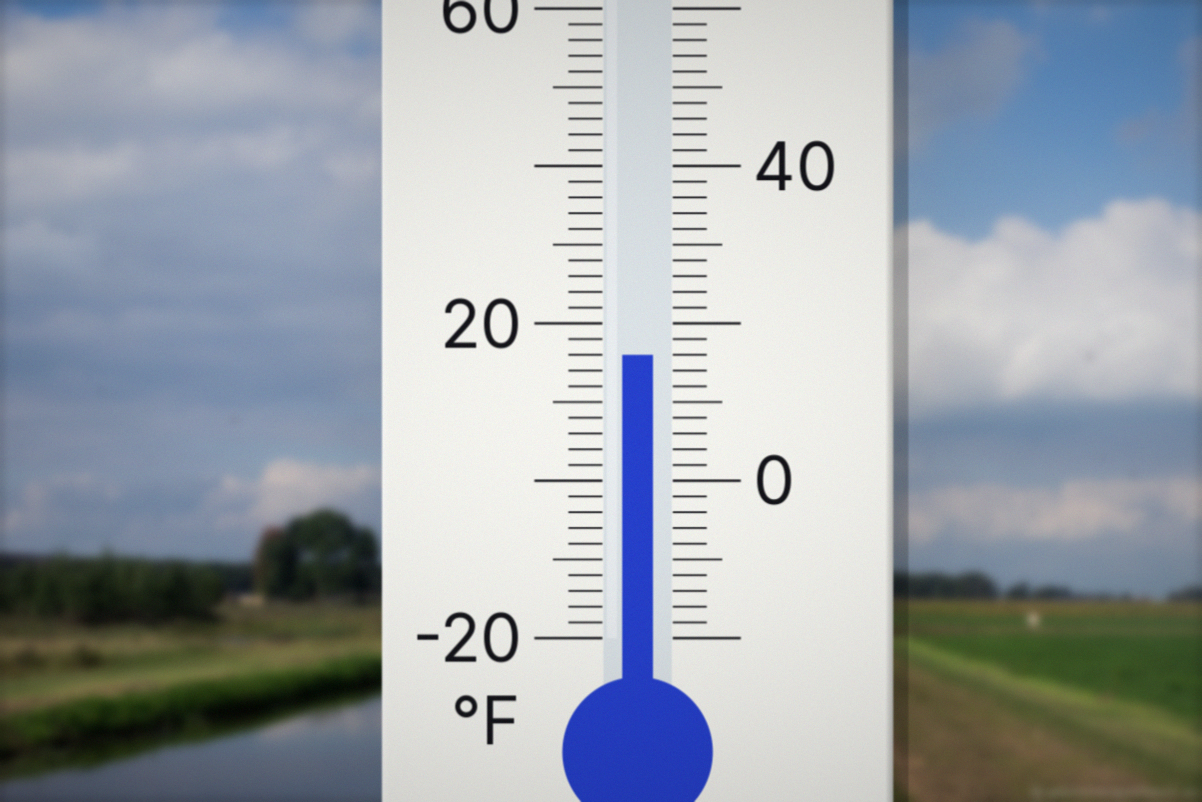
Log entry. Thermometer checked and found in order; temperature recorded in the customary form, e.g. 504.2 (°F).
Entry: 16 (°F)
